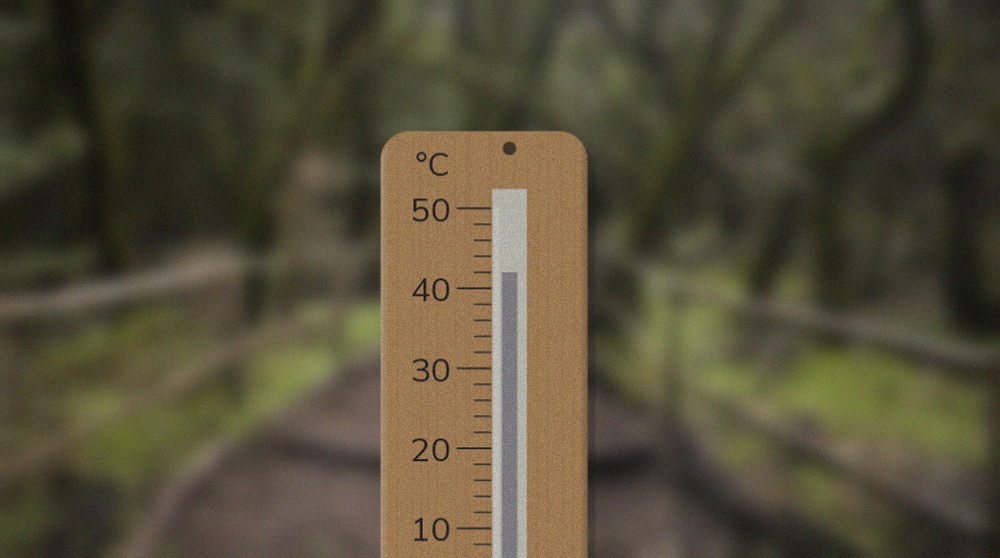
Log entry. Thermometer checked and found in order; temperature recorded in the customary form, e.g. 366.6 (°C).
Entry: 42 (°C)
